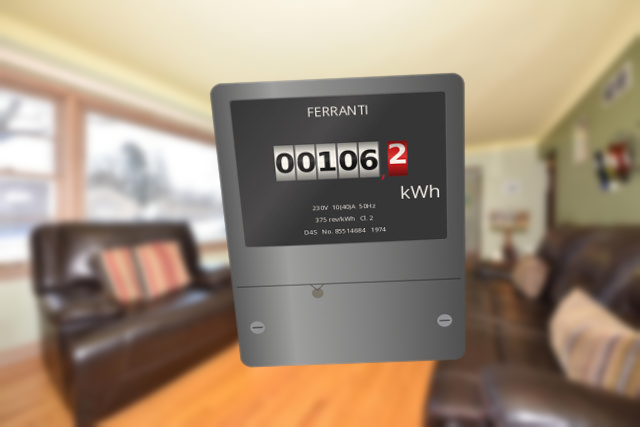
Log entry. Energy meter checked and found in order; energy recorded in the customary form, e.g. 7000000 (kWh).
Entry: 106.2 (kWh)
